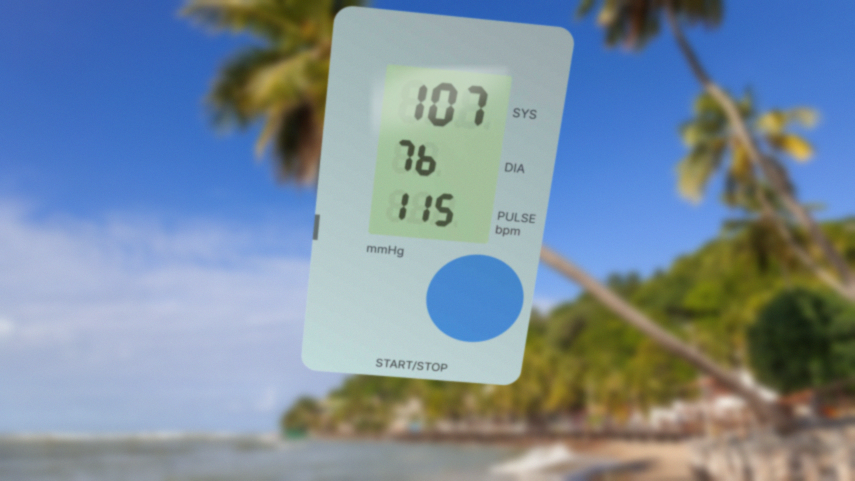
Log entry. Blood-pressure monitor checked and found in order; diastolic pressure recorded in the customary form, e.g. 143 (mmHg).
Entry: 76 (mmHg)
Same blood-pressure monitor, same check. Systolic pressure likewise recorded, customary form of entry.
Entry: 107 (mmHg)
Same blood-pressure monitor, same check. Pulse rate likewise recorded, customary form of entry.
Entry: 115 (bpm)
